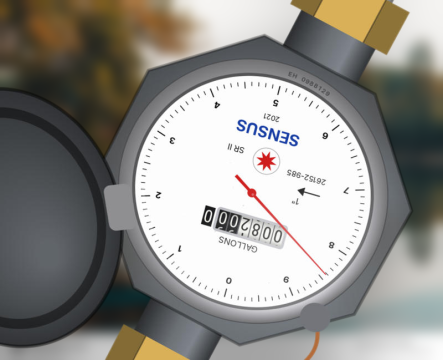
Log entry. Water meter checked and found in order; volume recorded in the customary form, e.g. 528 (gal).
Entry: 81998.4 (gal)
